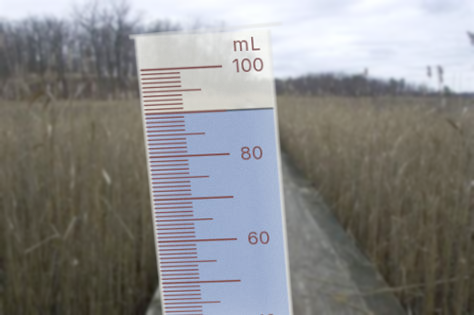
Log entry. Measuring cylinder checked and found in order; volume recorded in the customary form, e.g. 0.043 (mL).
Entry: 90 (mL)
